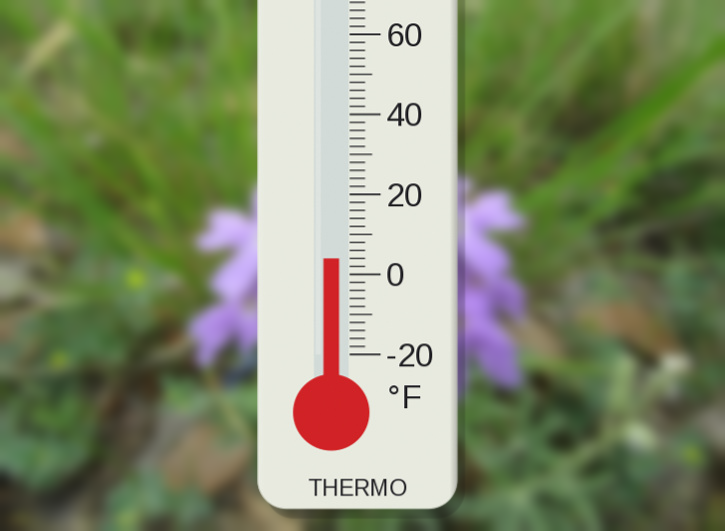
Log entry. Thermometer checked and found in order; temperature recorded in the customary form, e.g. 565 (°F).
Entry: 4 (°F)
